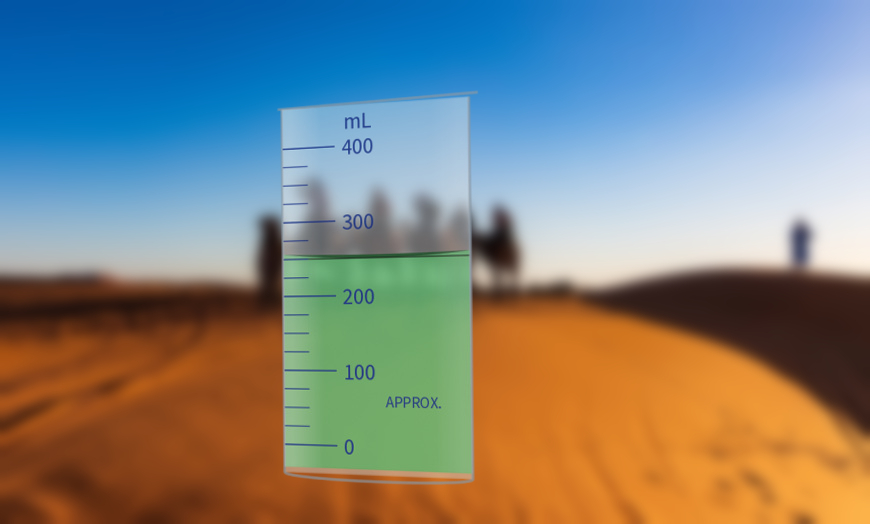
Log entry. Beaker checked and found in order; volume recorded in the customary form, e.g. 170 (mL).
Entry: 250 (mL)
